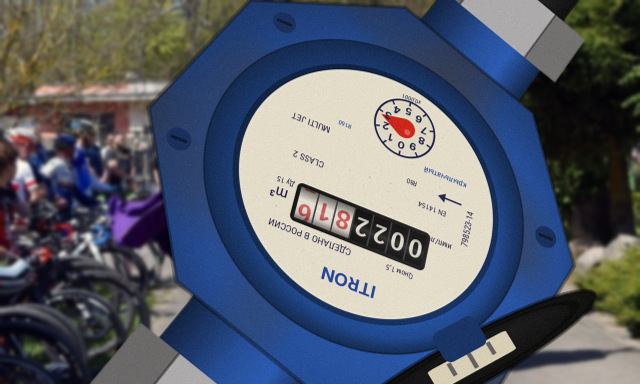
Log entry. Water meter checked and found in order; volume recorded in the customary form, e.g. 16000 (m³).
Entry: 22.8162 (m³)
